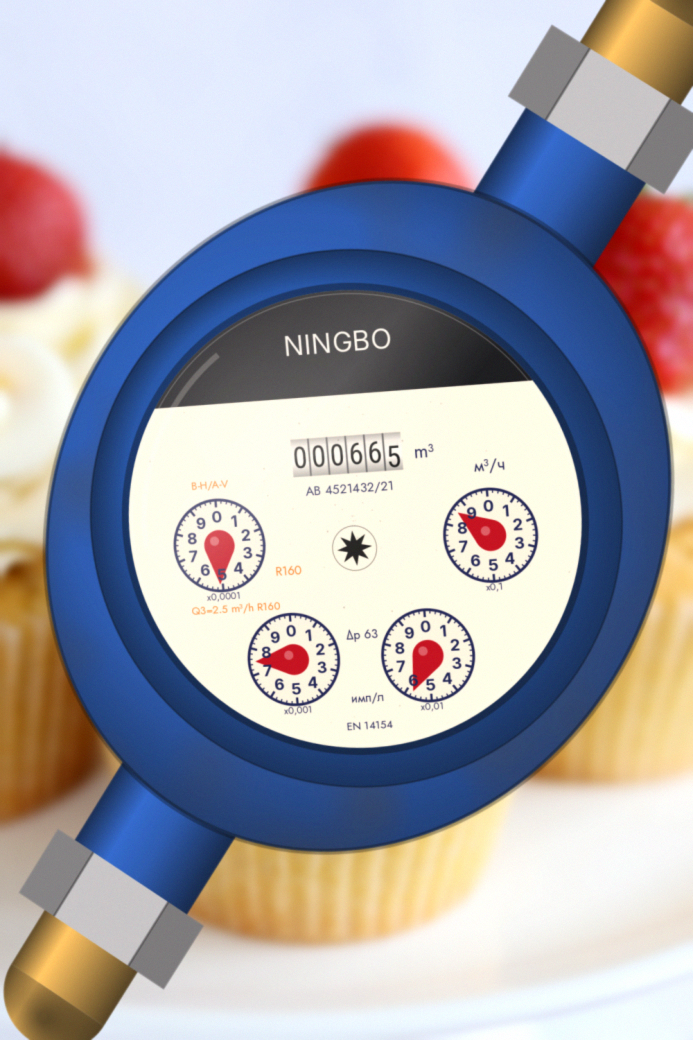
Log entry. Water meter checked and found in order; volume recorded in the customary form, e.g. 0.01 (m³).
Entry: 664.8575 (m³)
